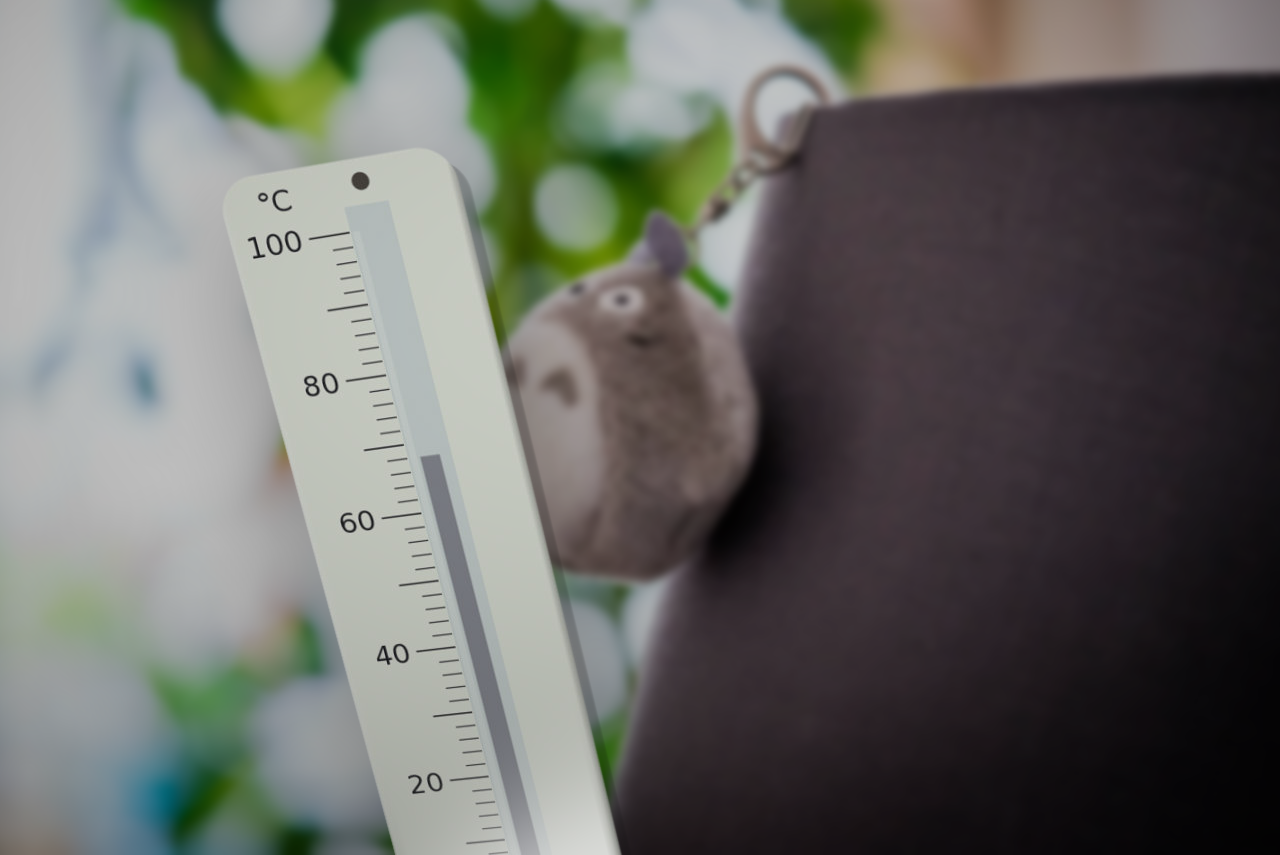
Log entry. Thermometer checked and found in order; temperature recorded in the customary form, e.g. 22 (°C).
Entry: 68 (°C)
